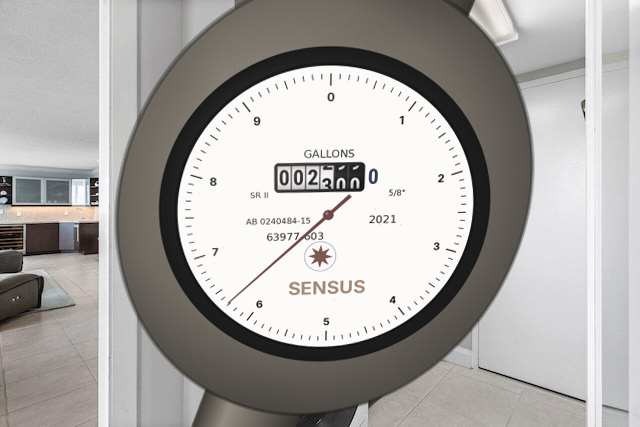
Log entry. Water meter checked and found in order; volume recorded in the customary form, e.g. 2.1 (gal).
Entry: 22996.3 (gal)
